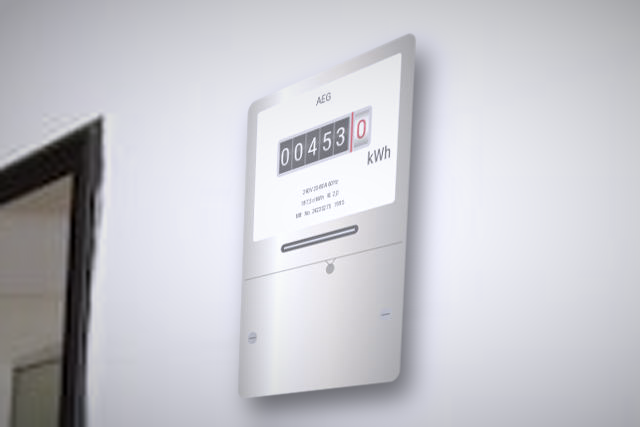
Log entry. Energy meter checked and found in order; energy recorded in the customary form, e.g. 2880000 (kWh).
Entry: 453.0 (kWh)
